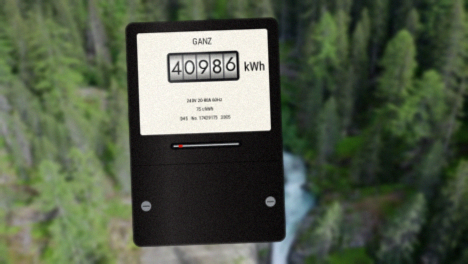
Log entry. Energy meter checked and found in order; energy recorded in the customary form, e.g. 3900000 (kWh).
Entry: 40986 (kWh)
